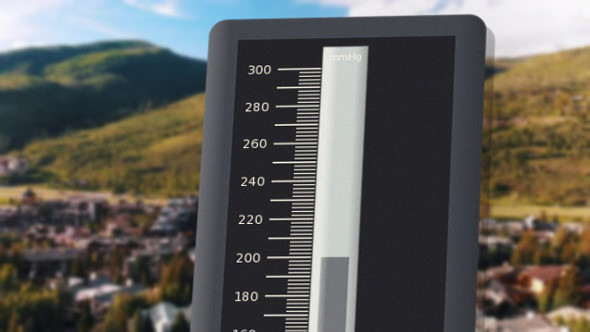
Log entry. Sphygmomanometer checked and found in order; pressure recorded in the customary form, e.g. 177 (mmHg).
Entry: 200 (mmHg)
